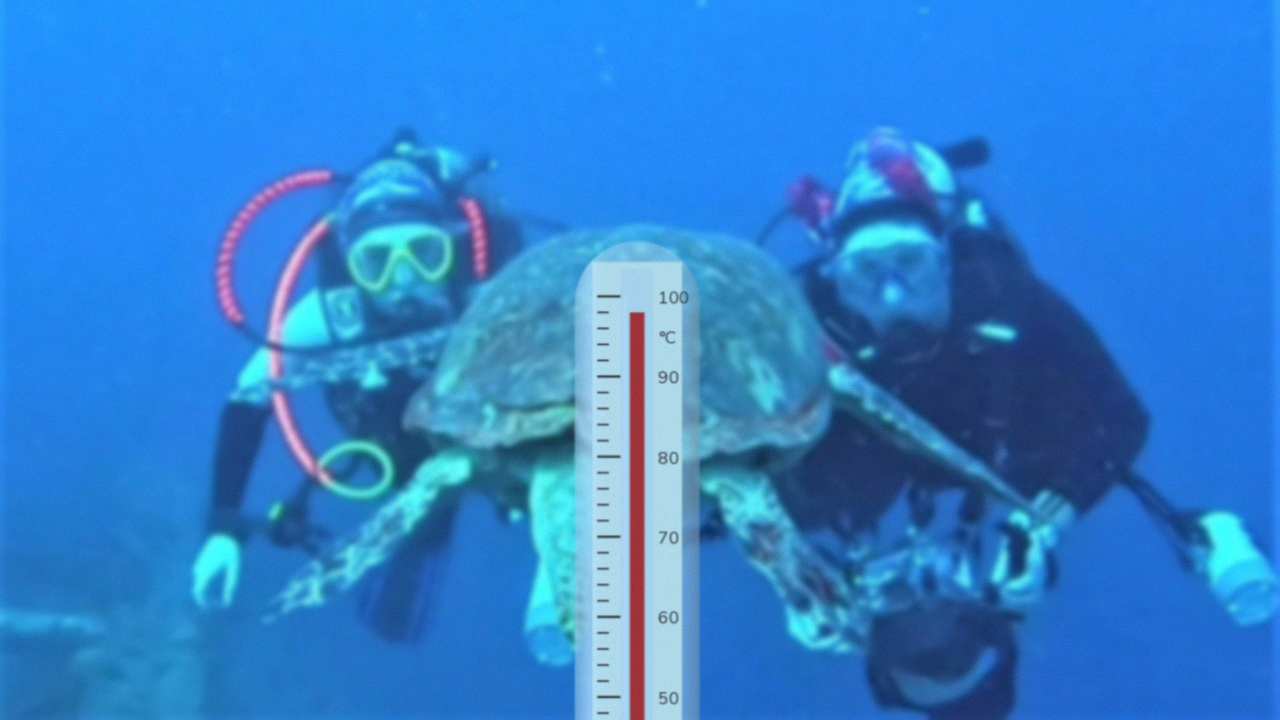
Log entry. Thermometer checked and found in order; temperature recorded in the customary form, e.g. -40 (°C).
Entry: 98 (°C)
